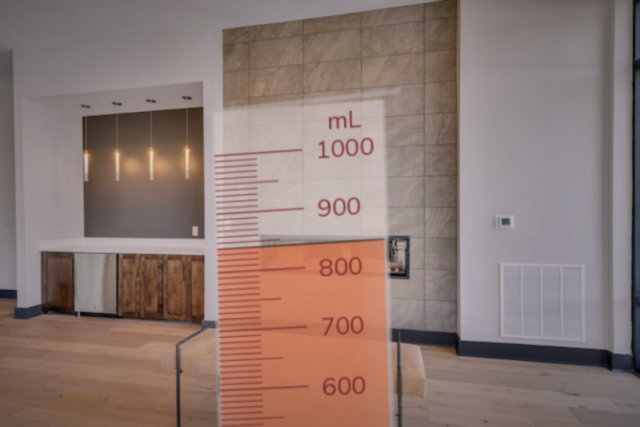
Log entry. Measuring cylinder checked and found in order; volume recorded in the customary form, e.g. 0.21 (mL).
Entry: 840 (mL)
